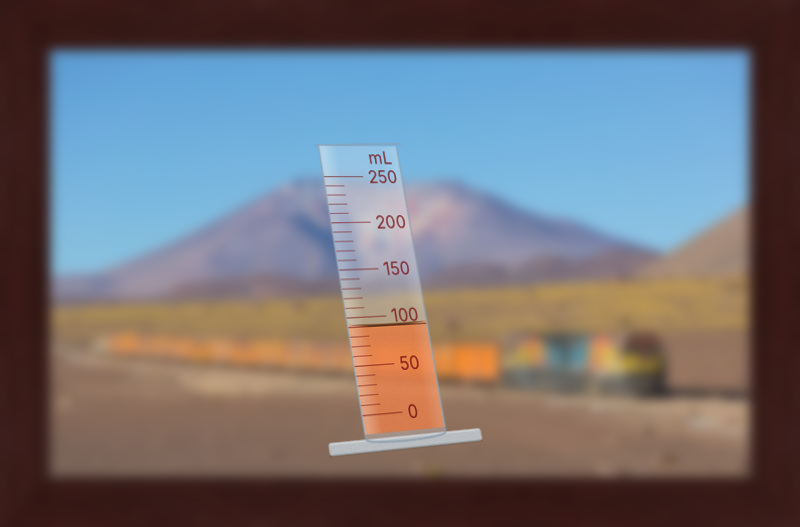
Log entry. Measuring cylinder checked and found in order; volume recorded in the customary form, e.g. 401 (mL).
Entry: 90 (mL)
